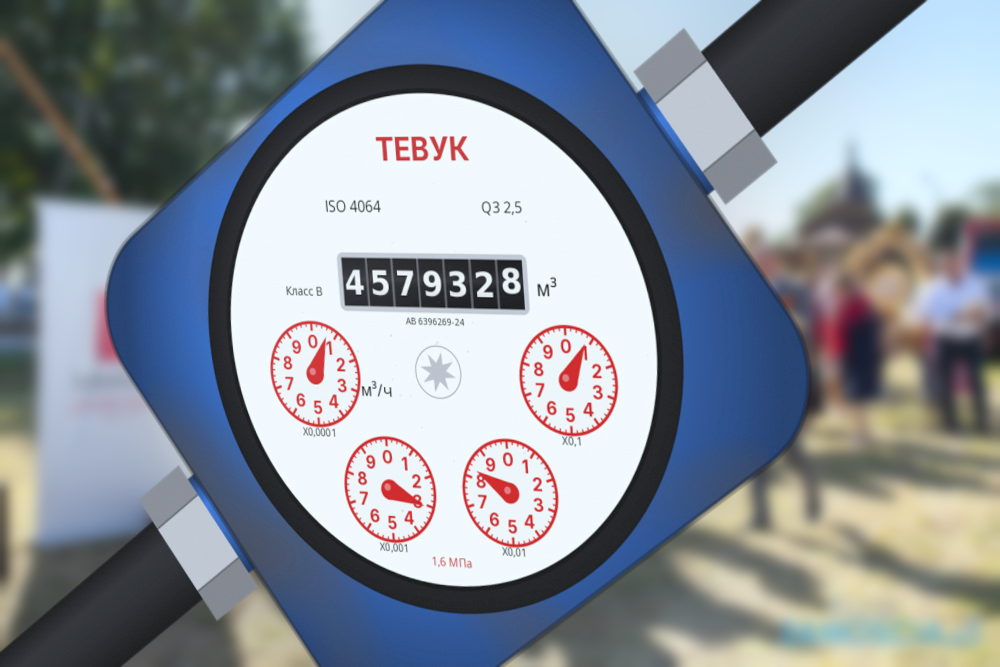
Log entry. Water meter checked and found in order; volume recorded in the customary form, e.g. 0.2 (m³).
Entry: 4579328.0830 (m³)
